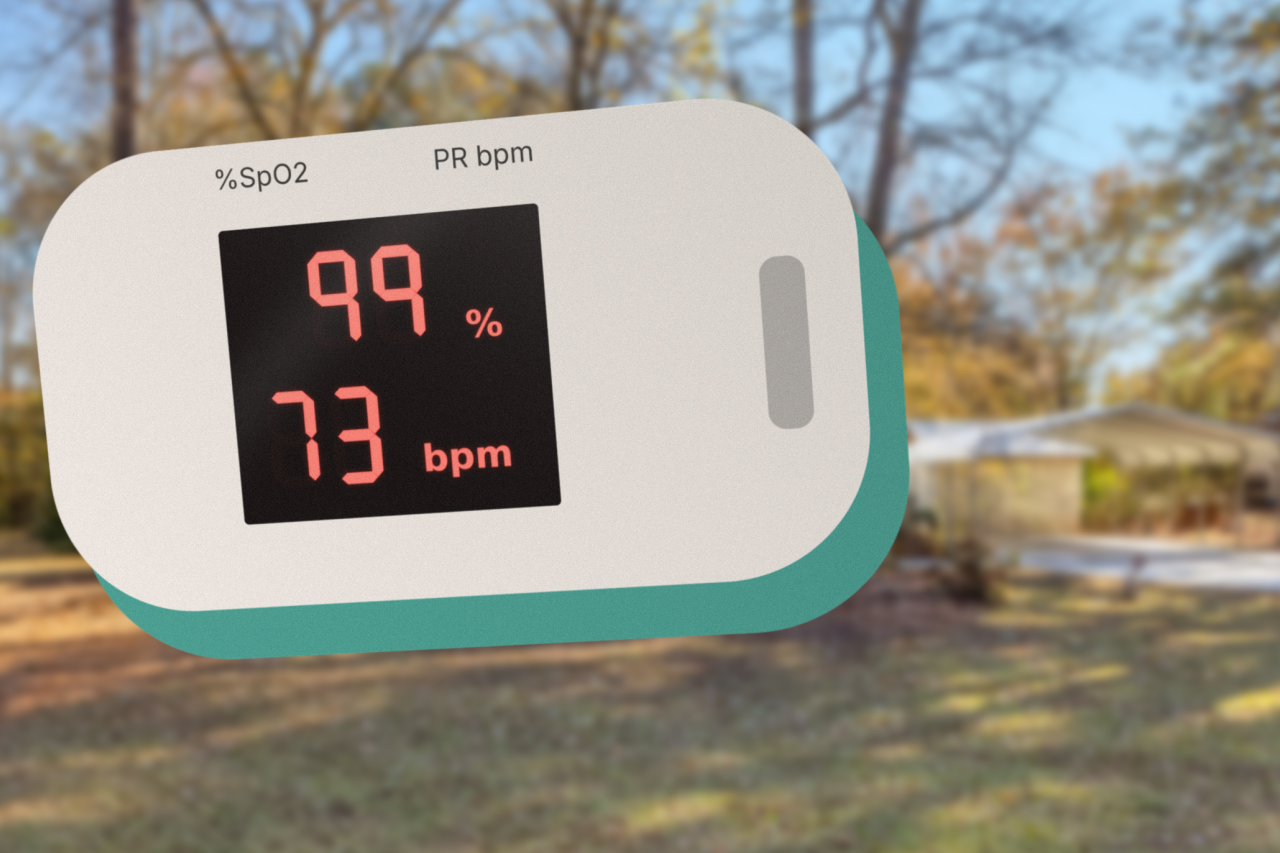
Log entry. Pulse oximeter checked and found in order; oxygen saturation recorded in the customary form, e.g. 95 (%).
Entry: 99 (%)
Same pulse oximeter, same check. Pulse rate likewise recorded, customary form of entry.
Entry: 73 (bpm)
